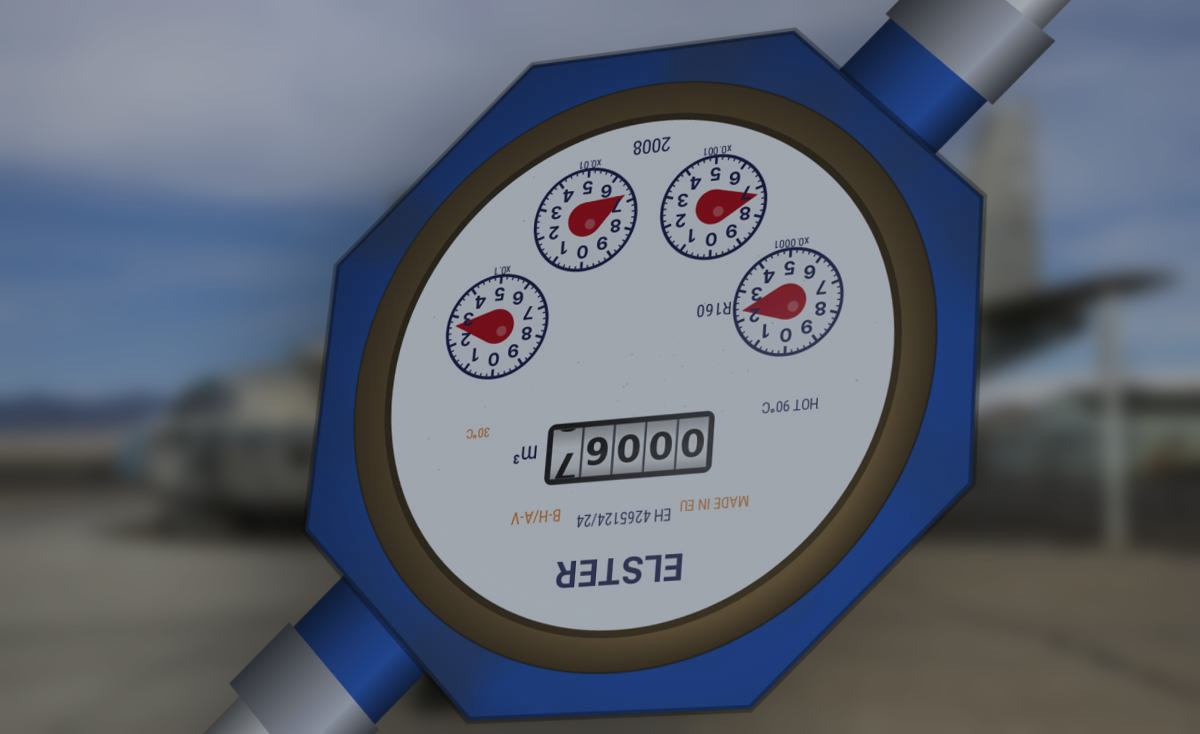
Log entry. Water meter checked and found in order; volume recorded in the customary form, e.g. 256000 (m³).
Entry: 67.2672 (m³)
